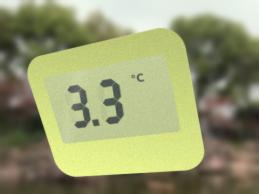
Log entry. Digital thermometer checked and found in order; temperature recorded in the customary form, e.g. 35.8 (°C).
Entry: 3.3 (°C)
